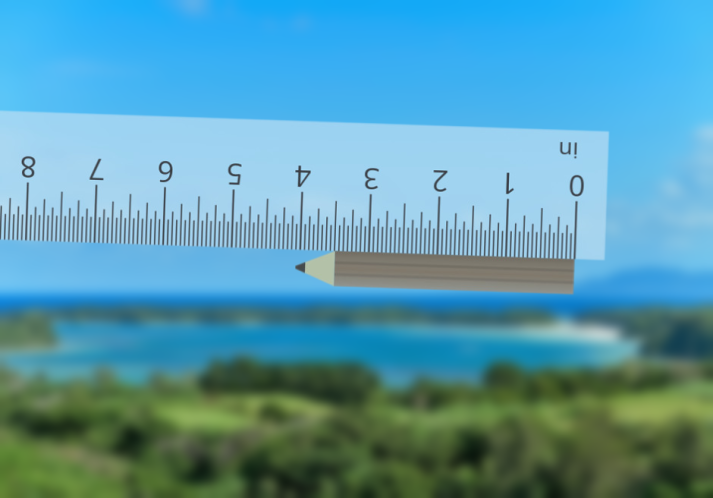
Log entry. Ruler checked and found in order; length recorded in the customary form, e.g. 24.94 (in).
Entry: 4.0625 (in)
